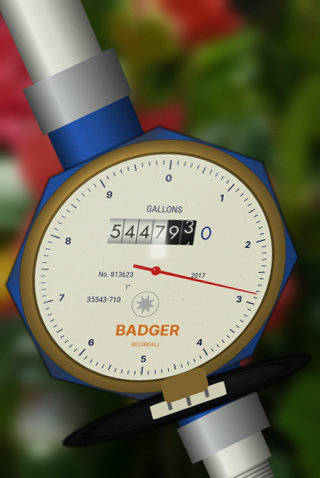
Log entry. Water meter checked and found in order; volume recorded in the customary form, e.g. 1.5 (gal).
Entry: 5447932.8 (gal)
